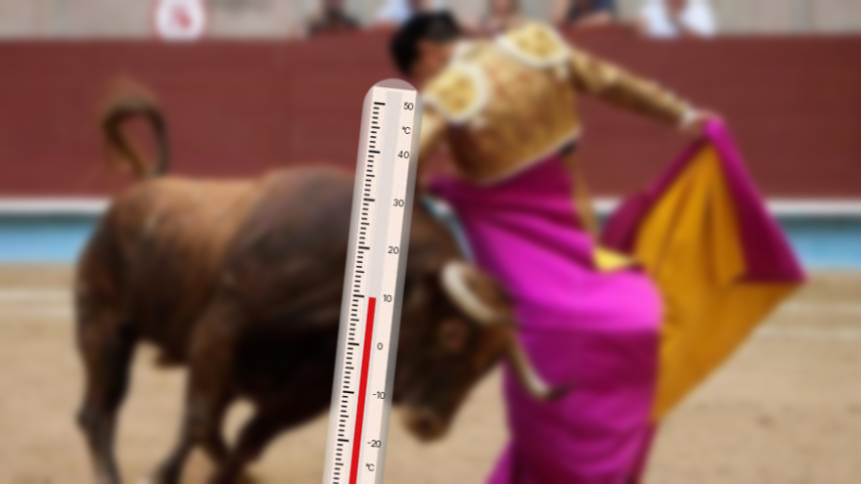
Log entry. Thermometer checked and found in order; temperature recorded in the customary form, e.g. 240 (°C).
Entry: 10 (°C)
